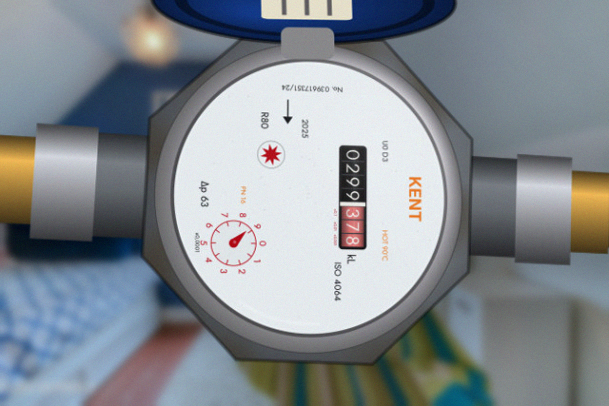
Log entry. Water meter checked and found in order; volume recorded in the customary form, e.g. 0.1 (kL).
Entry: 299.3788 (kL)
